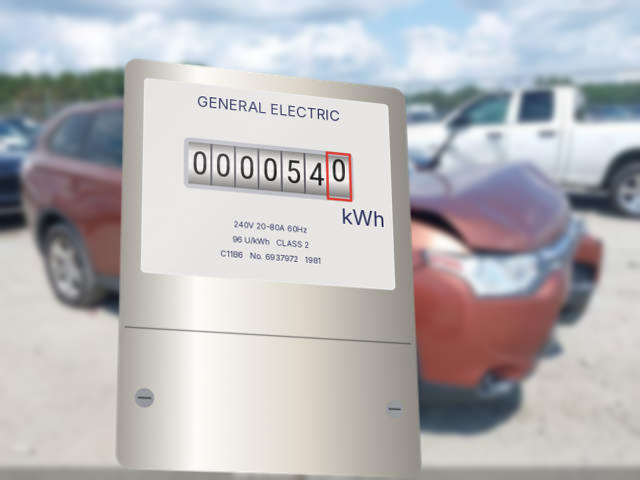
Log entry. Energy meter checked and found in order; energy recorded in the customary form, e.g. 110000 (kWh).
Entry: 54.0 (kWh)
